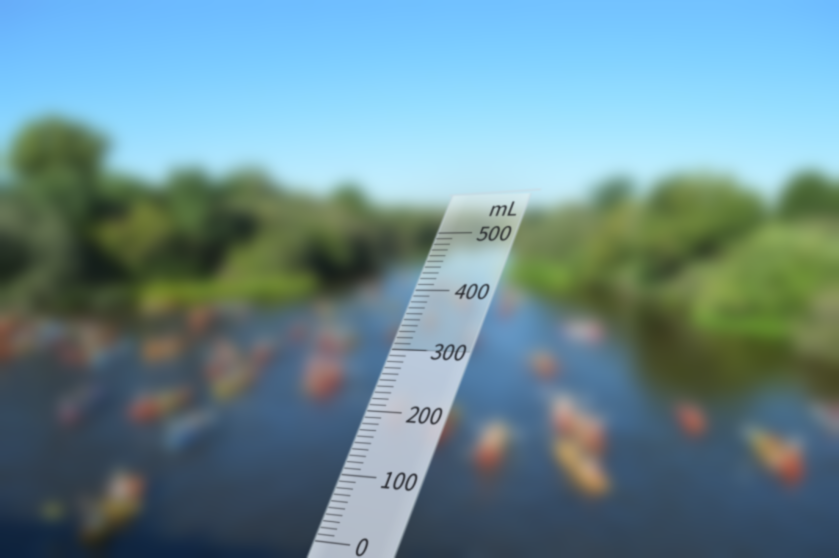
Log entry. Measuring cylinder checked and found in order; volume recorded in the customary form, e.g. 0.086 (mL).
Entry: 300 (mL)
